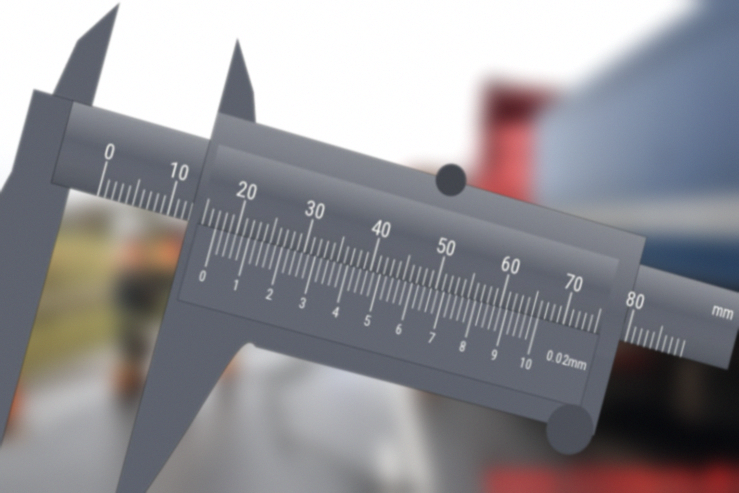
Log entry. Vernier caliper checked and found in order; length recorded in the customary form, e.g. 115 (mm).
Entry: 17.0 (mm)
